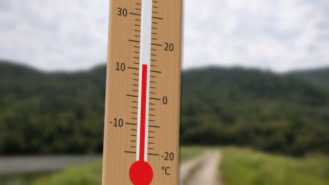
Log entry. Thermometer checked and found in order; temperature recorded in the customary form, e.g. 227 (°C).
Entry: 12 (°C)
